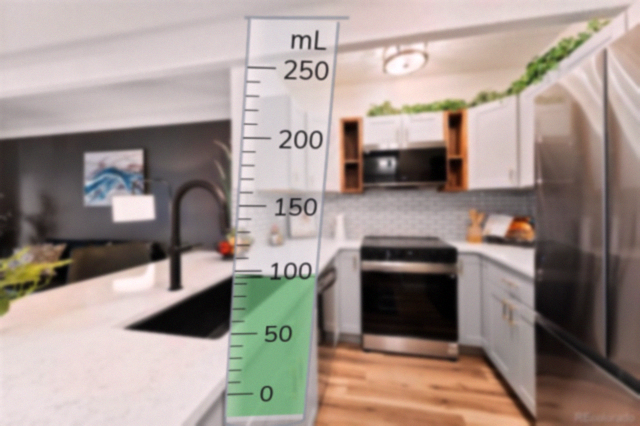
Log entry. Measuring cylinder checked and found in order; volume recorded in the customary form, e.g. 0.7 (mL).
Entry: 95 (mL)
